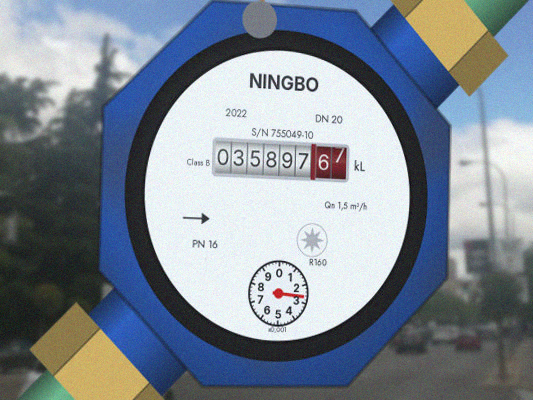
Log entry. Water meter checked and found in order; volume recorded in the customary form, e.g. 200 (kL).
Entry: 35897.672 (kL)
